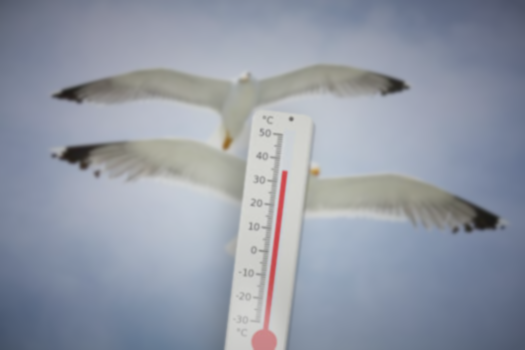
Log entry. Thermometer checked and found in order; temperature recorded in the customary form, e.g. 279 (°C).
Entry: 35 (°C)
